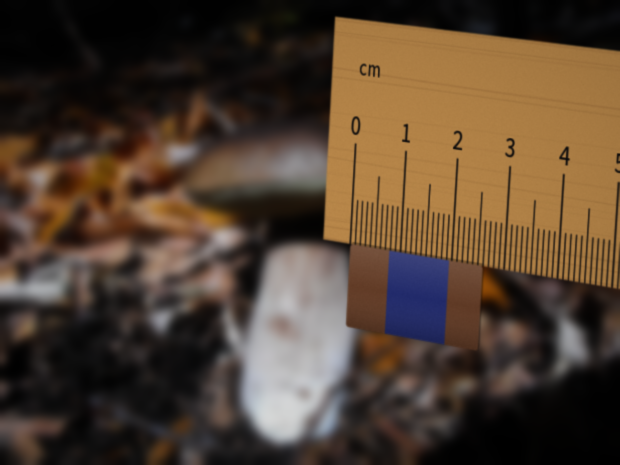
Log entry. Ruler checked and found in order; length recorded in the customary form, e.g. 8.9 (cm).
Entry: 2.6 (cm)
